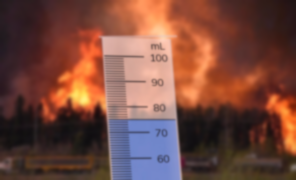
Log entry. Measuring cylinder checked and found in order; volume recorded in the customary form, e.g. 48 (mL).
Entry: 75 (mL)
